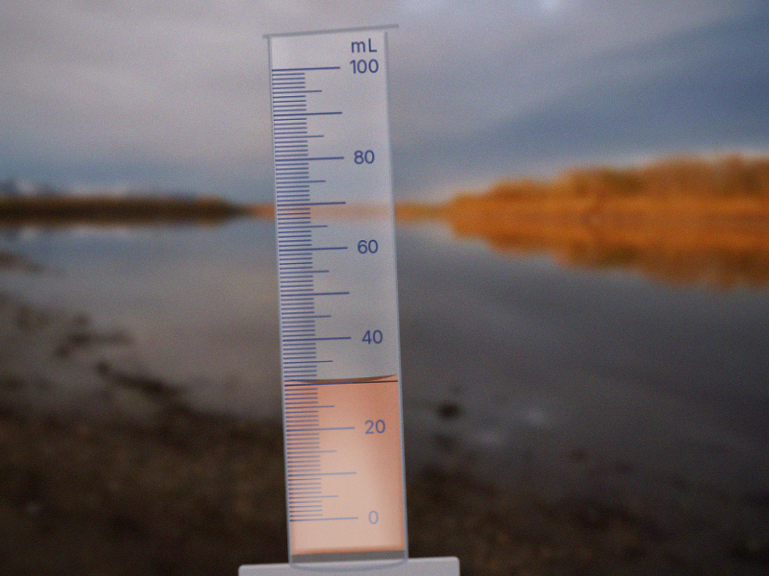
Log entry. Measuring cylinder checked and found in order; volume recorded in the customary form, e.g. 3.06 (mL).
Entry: 30 (mL)
